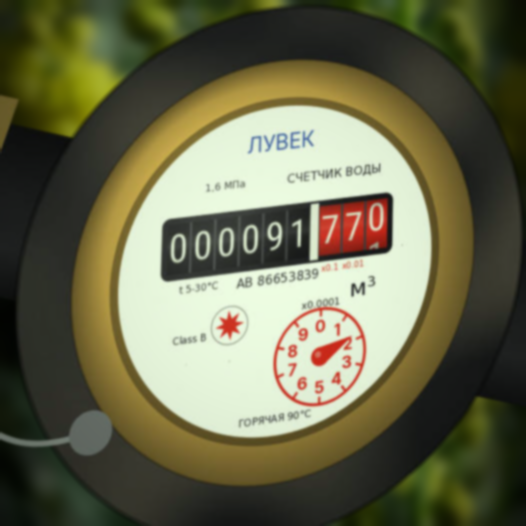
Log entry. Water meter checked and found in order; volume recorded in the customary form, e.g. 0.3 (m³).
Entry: 91.7701 (m³)
